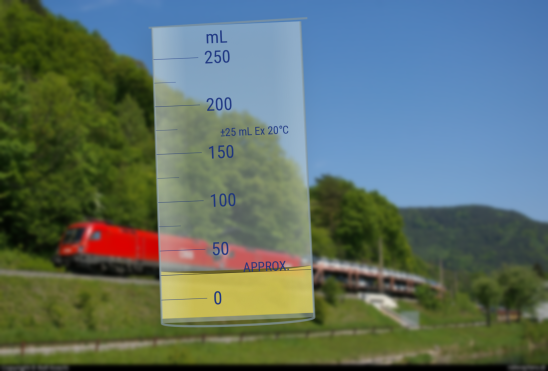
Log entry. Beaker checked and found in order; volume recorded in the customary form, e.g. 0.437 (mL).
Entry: 25 (mL)
